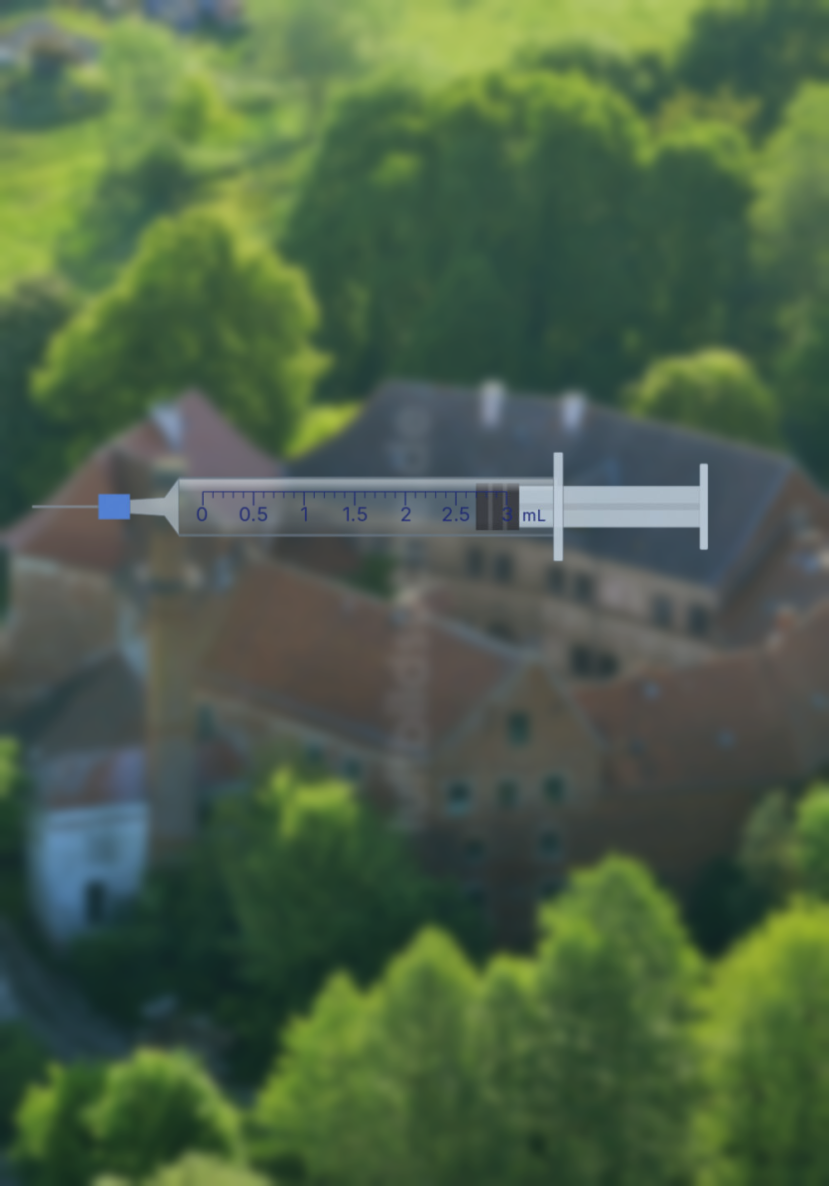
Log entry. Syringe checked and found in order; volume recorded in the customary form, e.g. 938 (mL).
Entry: 2.7 (mL)
